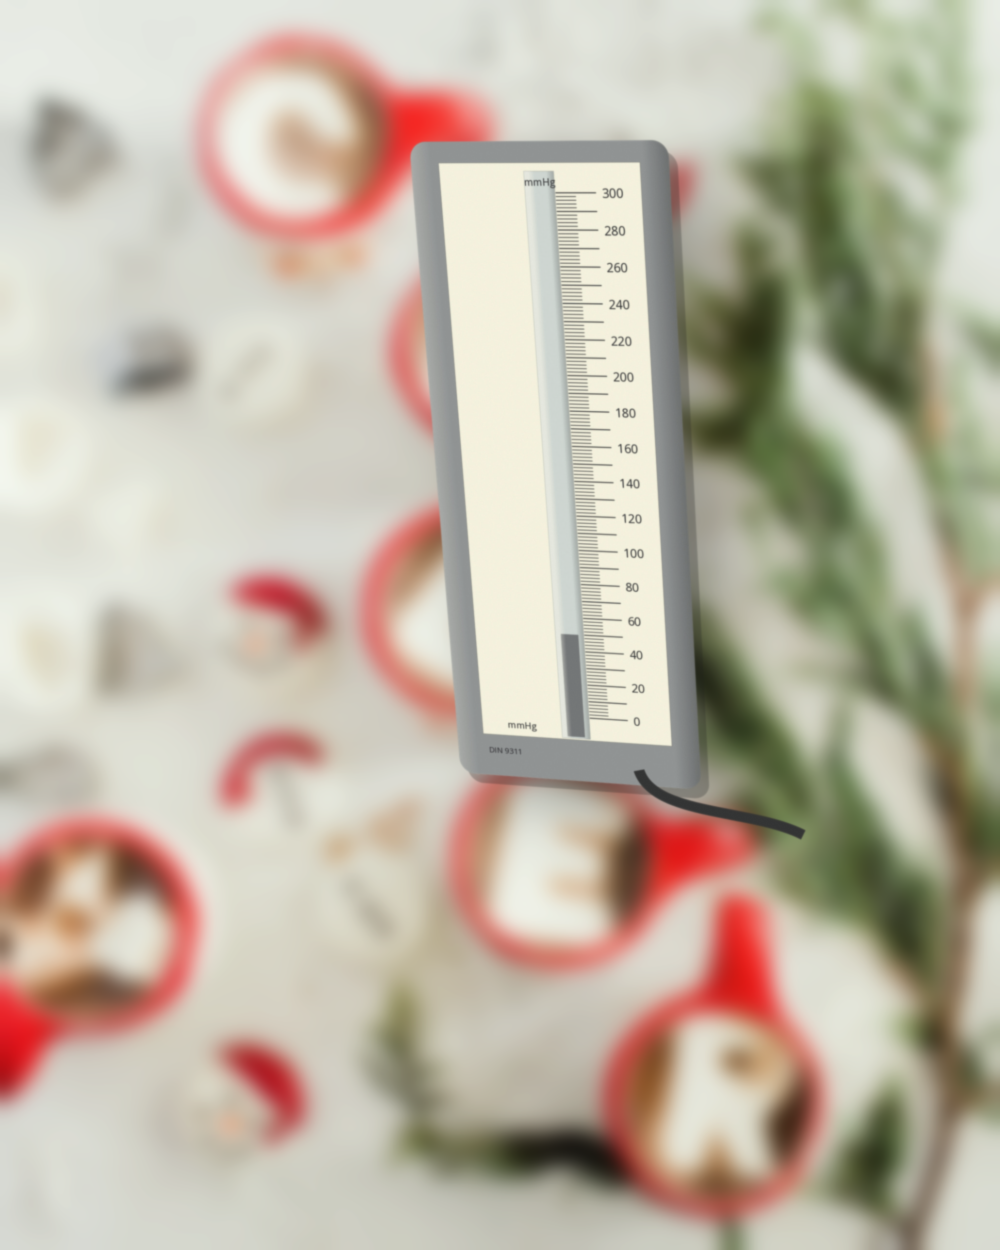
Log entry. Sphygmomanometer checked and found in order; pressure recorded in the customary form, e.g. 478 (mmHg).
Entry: 50 (mmHg)
